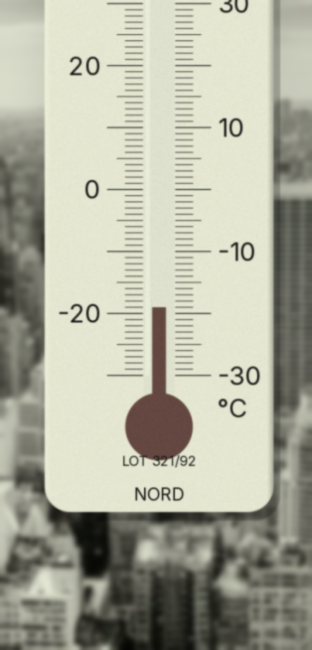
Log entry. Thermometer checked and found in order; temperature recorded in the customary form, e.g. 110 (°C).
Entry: -19 (°C)
